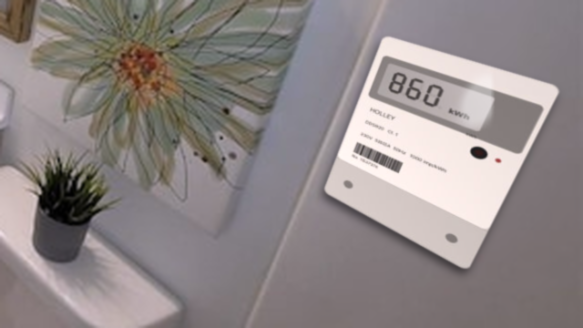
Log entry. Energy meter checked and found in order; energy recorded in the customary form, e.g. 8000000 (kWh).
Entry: 860 (kWh)
